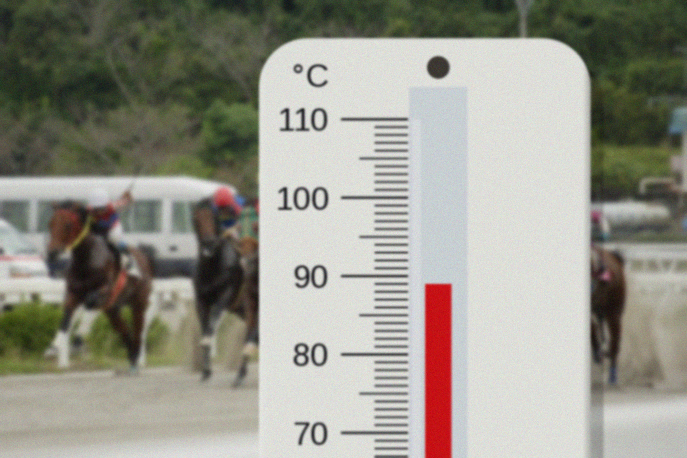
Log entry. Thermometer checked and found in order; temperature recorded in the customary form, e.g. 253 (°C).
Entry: 89 (°C)
